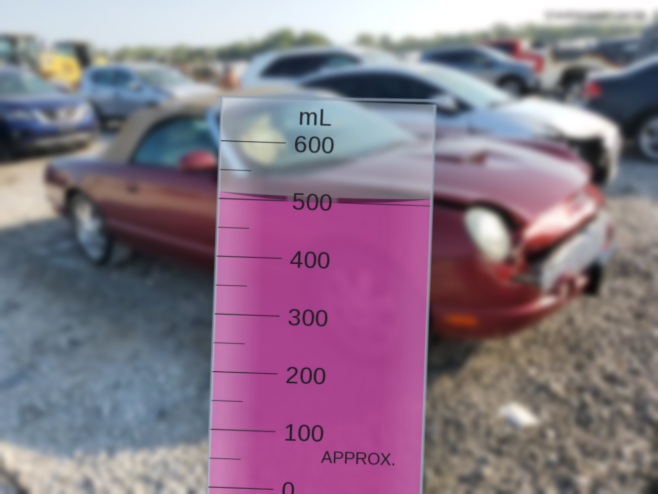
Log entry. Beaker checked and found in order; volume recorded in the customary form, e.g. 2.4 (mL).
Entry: 500 (mL)
